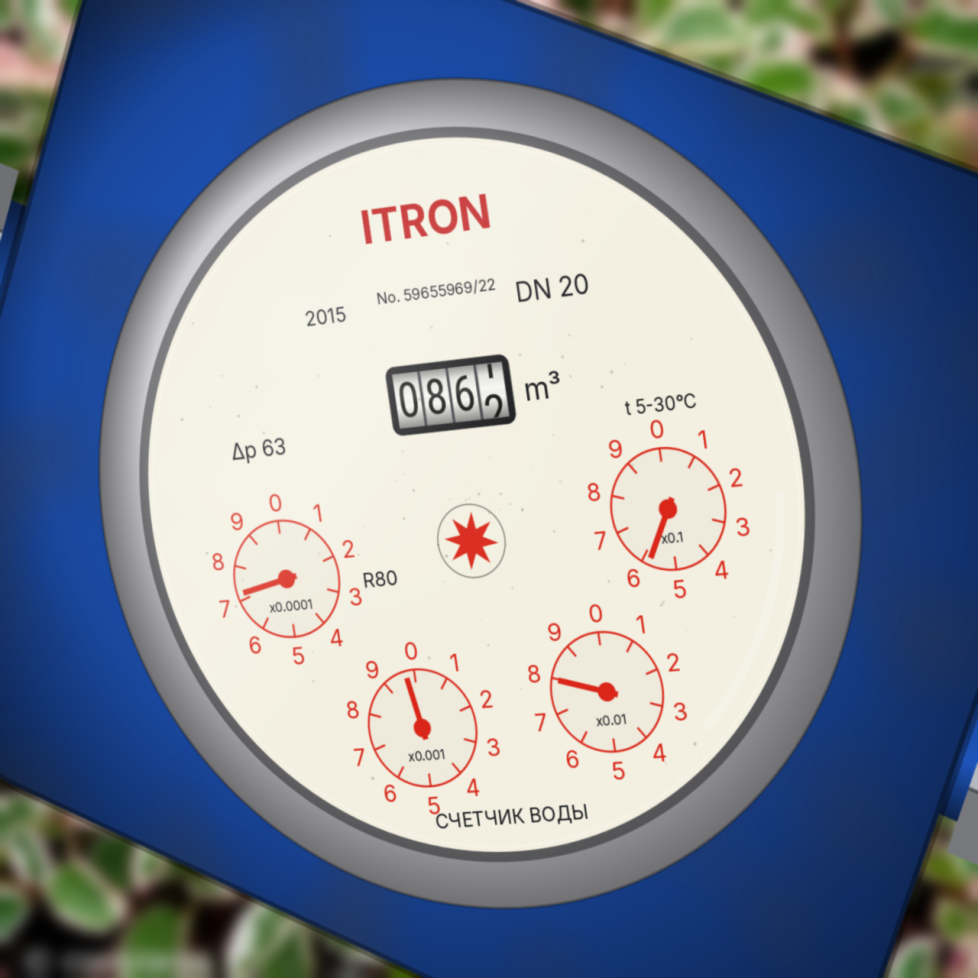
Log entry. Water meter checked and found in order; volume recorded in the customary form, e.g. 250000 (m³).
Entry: 861.5797 (m³)
